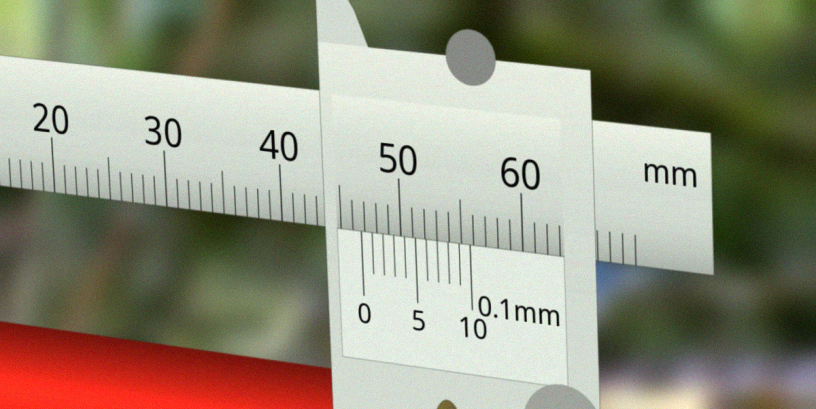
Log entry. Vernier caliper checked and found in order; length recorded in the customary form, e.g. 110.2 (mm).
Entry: 46.7 (mm)
